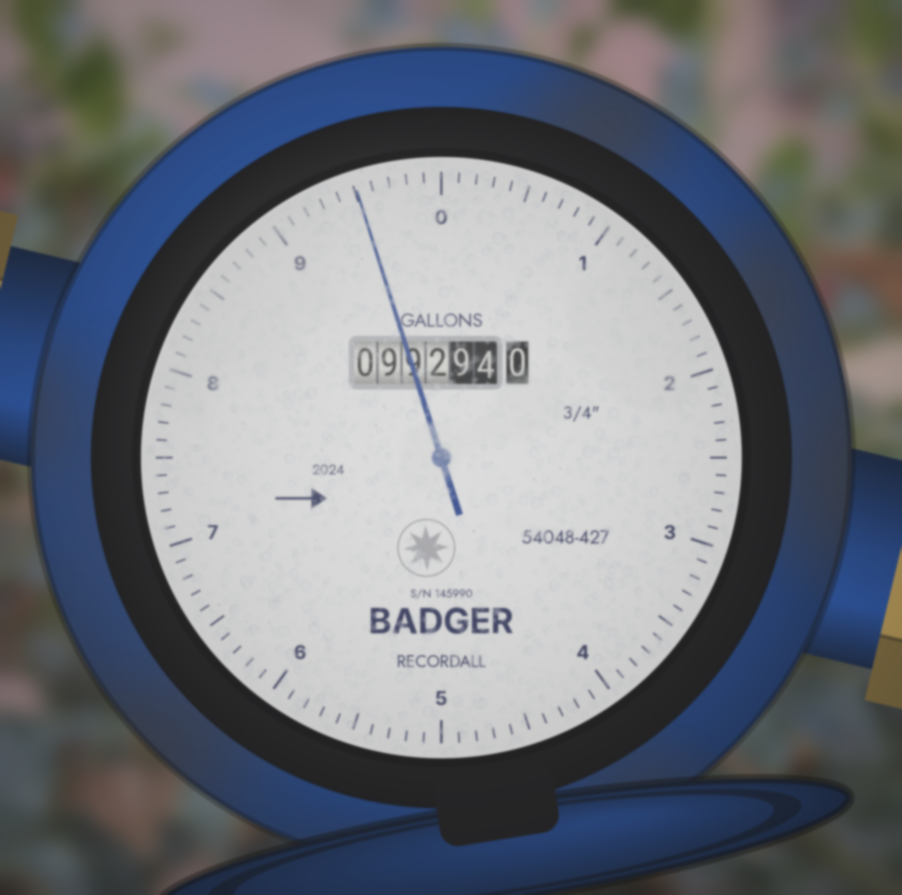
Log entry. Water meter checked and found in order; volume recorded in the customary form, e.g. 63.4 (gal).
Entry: 992939.5 (gal)
